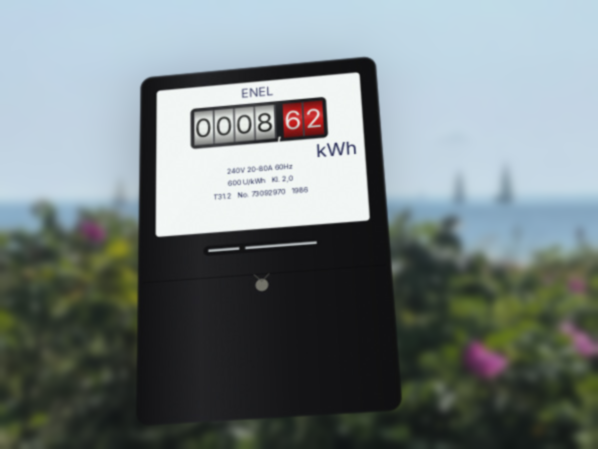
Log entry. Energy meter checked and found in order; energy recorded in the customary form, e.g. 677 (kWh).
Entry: 8.62 (kWh)
